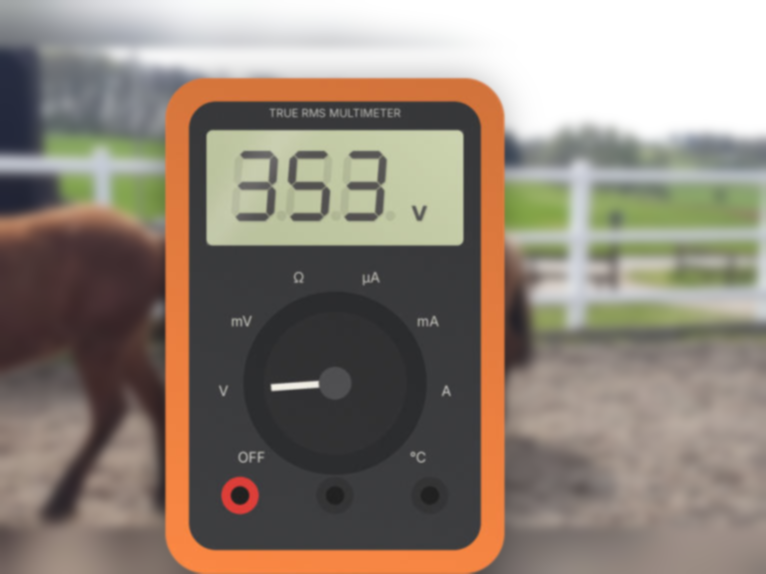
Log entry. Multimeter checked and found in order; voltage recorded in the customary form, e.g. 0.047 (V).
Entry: 353 (V)
